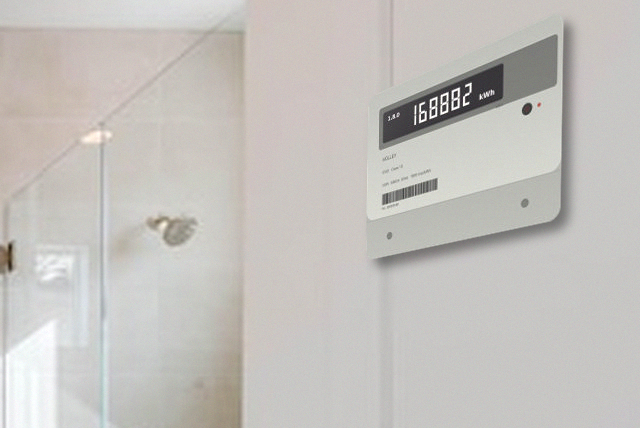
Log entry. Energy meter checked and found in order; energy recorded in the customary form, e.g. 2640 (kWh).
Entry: 168882 (kWh)
